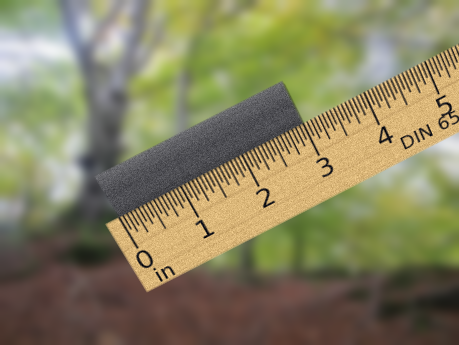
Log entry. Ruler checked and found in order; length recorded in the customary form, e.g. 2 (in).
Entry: 3 (in)
